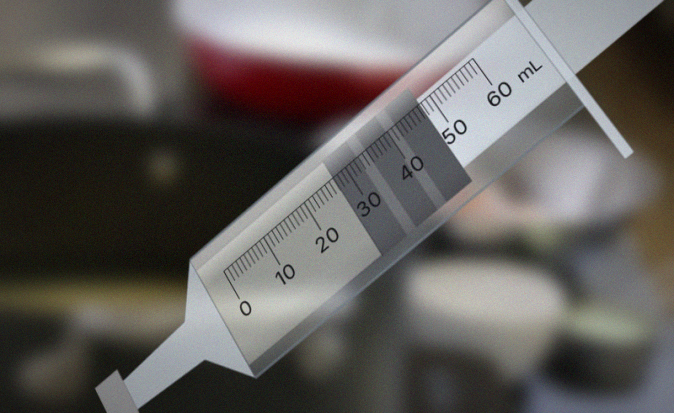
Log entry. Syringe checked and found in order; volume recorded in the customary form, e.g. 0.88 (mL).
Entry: 27 (mL)
